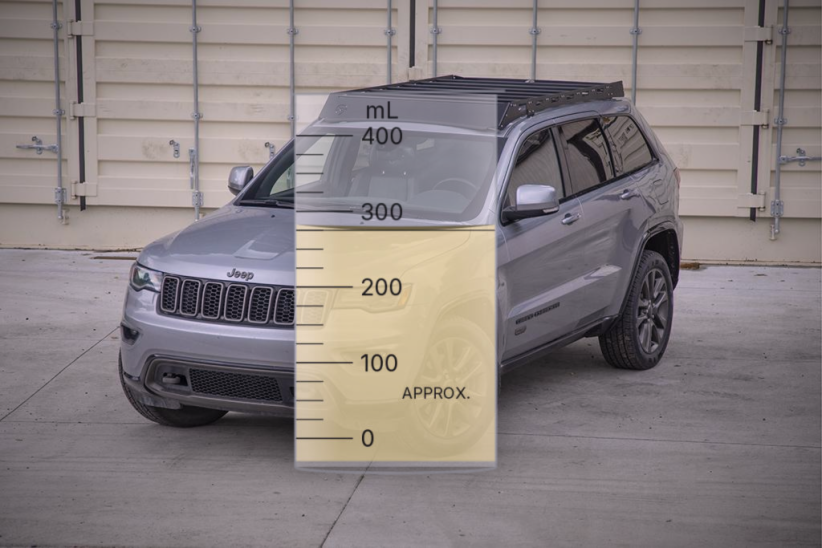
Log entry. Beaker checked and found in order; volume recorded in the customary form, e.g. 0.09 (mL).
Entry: 275 (mL)
